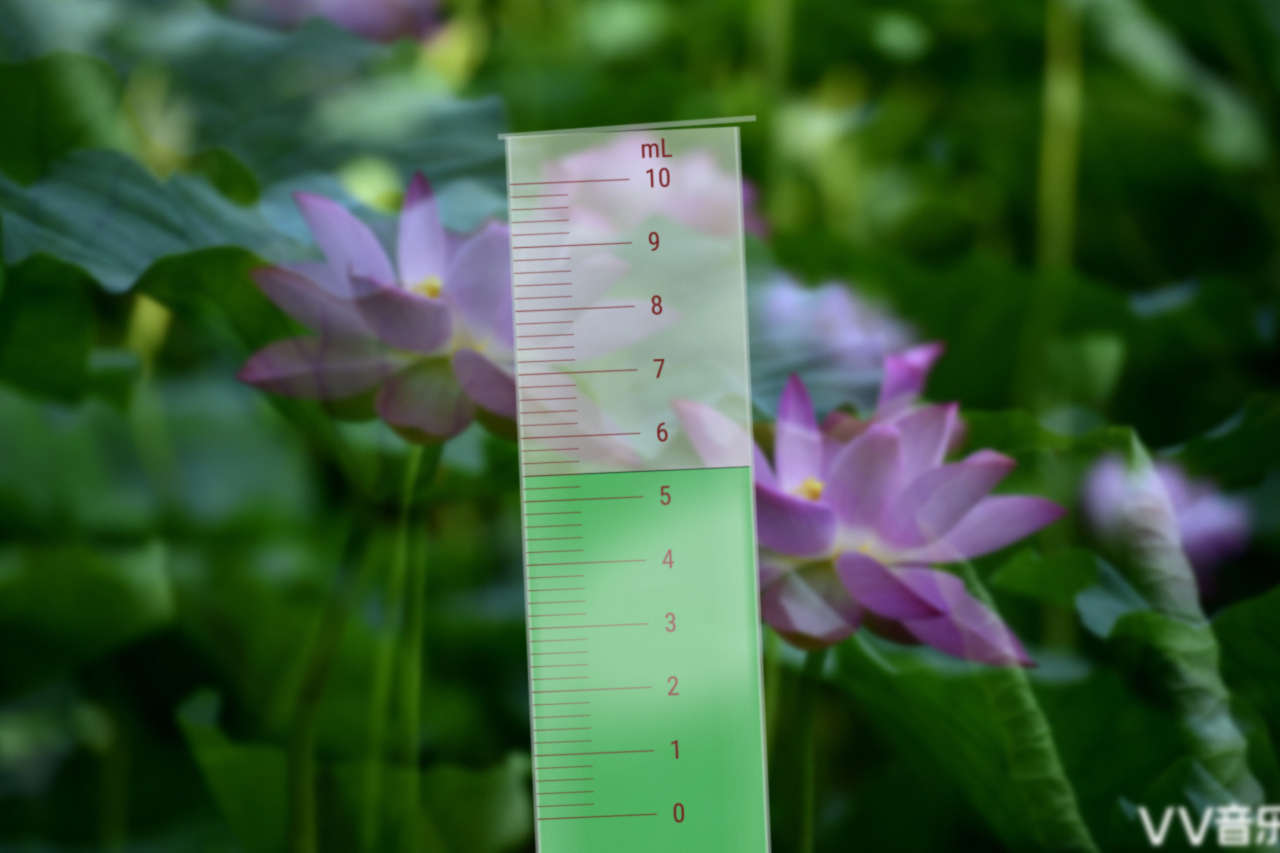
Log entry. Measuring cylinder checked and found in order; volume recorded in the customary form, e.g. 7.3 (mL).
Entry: 5.4 (mL)
